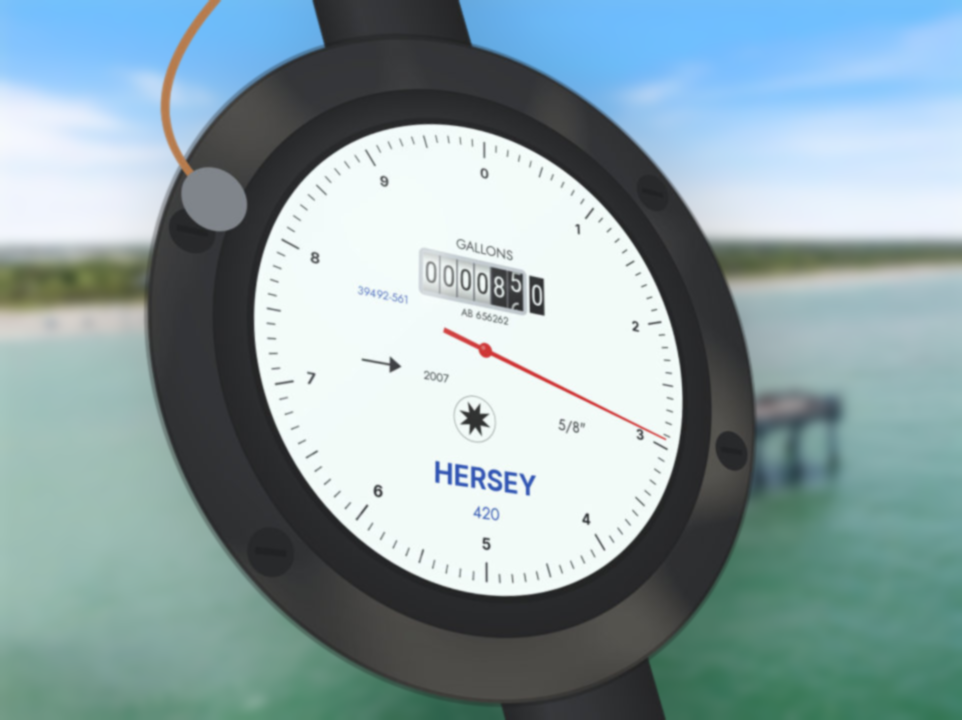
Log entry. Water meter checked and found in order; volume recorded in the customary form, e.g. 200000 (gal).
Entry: 852.9 (gal)
